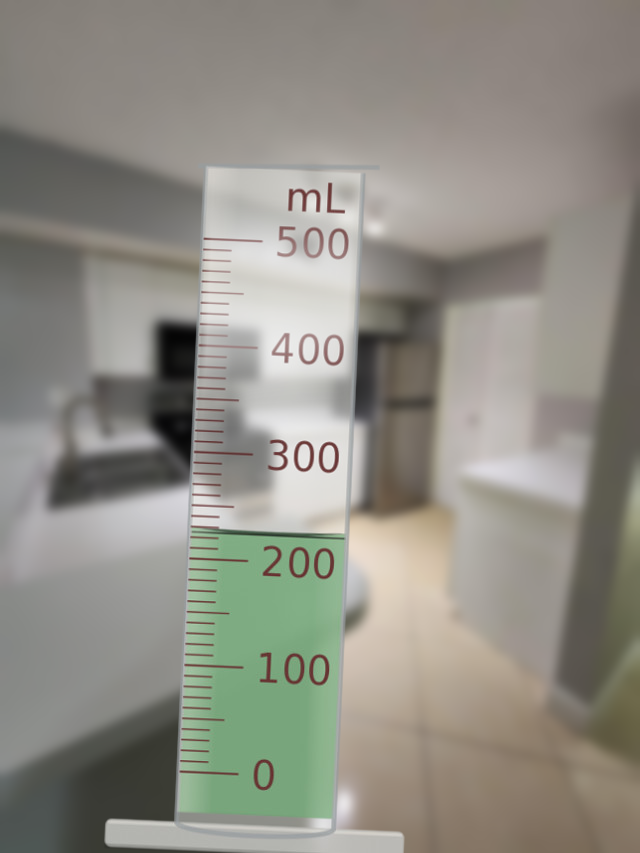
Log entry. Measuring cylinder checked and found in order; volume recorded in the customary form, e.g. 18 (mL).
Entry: 225 (mL)
